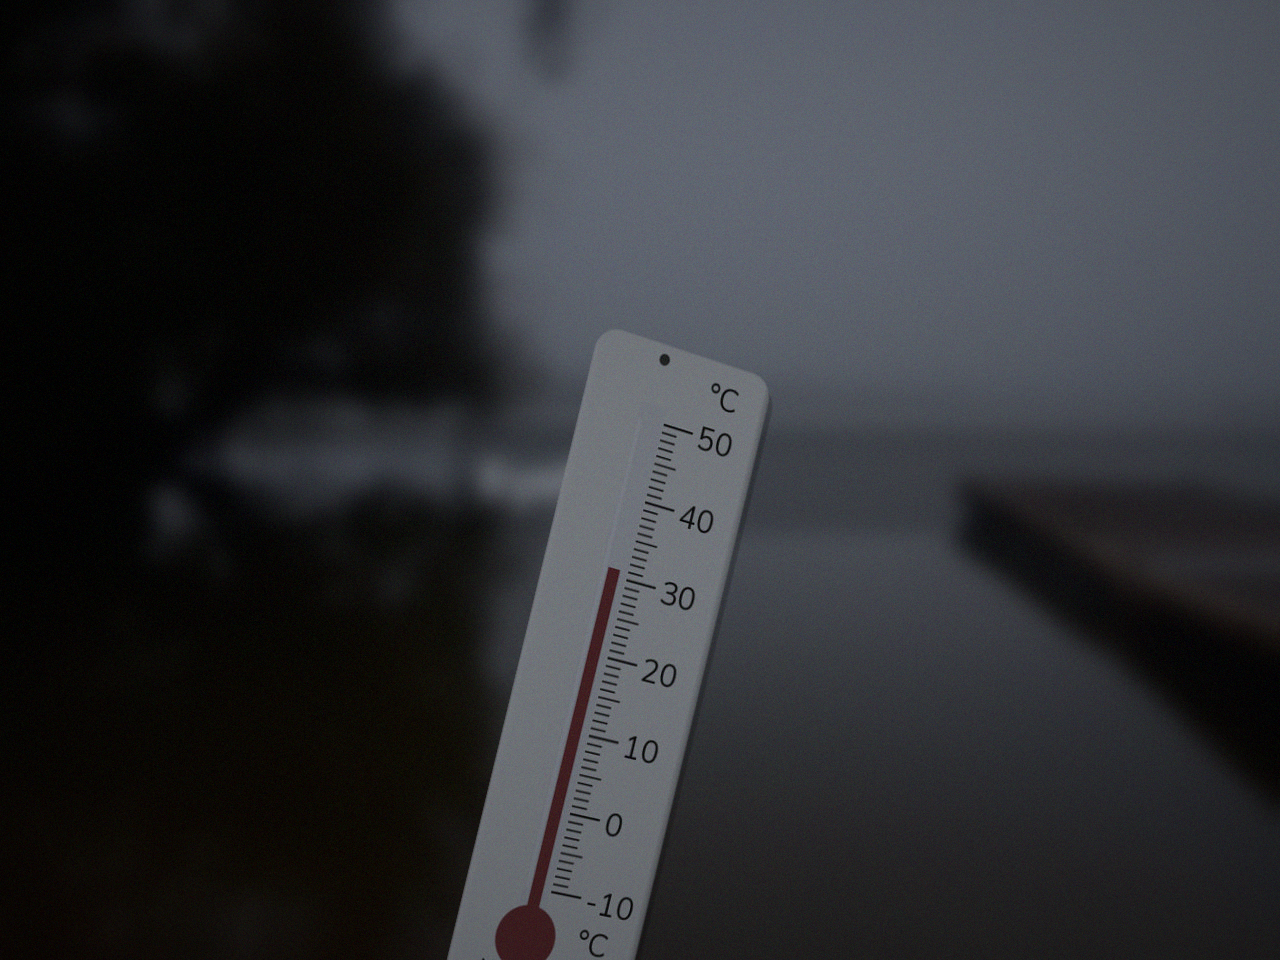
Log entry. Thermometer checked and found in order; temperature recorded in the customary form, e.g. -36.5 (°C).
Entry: 31 (°C)
